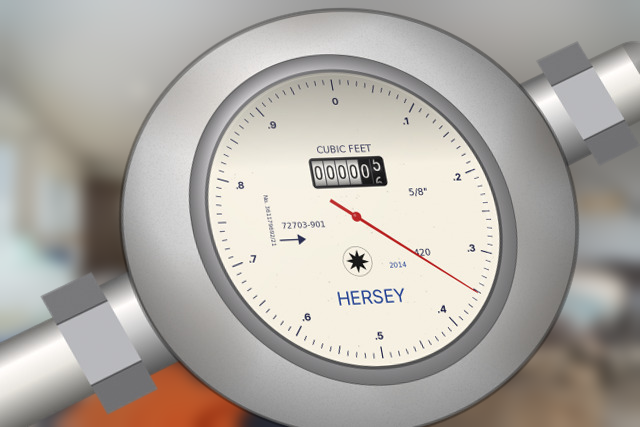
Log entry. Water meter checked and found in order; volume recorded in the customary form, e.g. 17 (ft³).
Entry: 5.35 (ft³)
